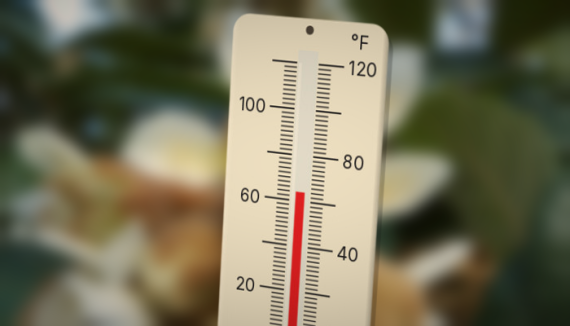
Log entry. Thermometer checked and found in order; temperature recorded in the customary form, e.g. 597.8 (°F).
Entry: 64 (°F)
